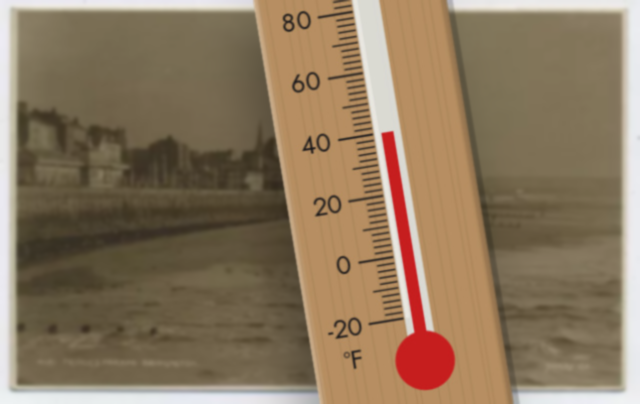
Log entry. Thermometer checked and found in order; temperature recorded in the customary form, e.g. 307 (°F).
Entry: 40 (°F)
